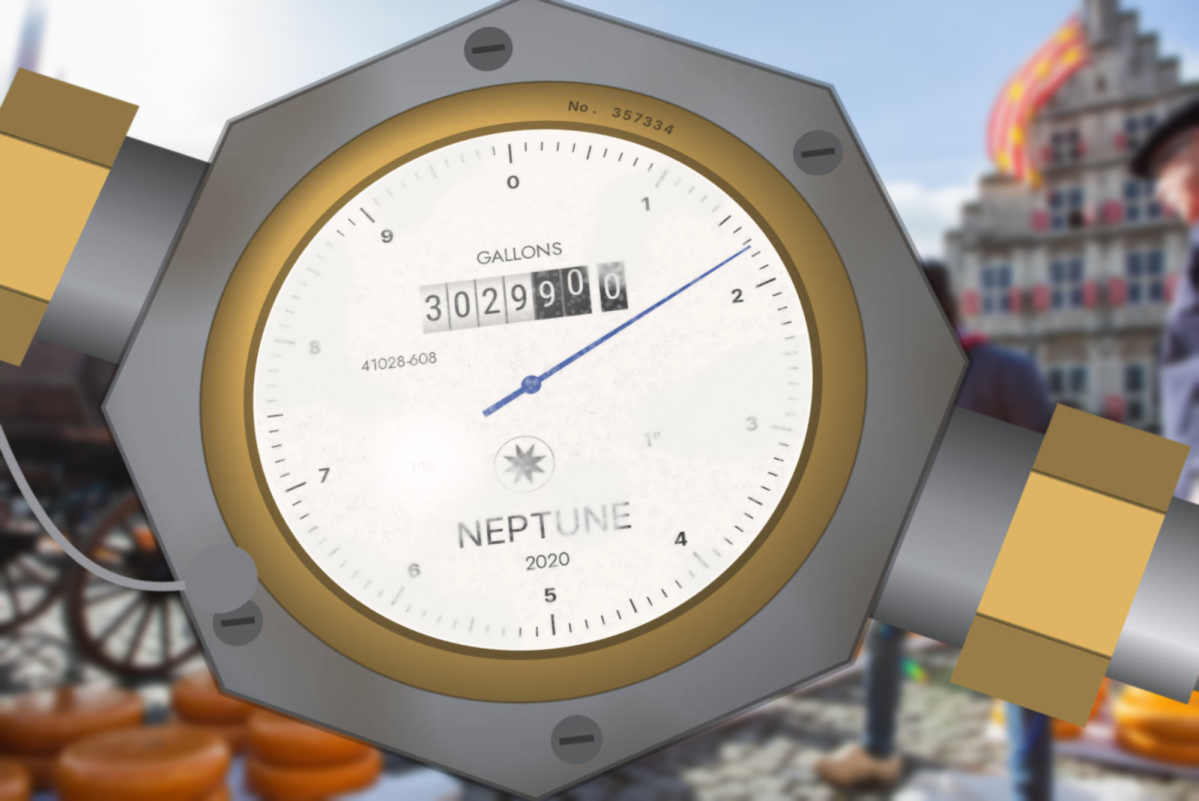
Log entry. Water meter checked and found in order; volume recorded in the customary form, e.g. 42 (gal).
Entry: 3029901.7 (gal)
